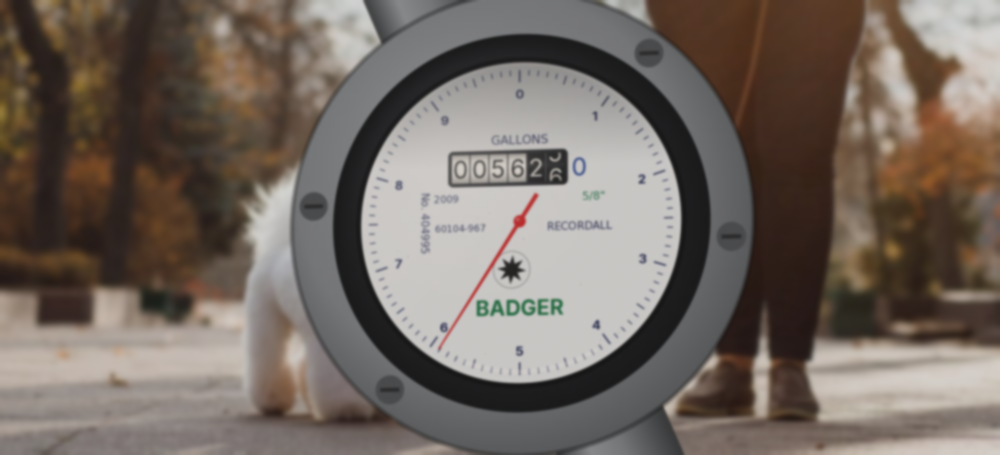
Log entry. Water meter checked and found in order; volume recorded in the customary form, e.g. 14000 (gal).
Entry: 56255.9 (gal)
